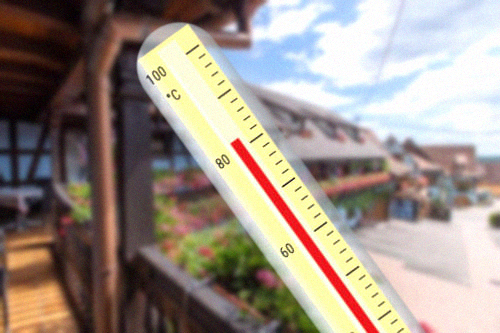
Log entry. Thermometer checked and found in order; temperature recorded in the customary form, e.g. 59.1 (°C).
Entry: 82 (°C)
